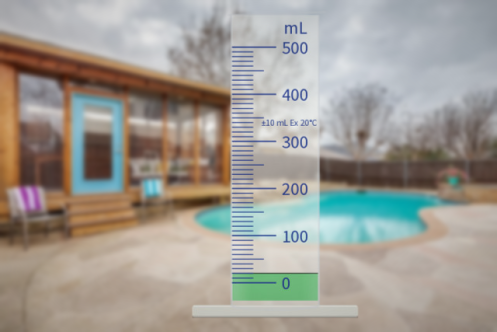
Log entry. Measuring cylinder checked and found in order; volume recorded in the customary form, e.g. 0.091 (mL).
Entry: 20 (mL)
